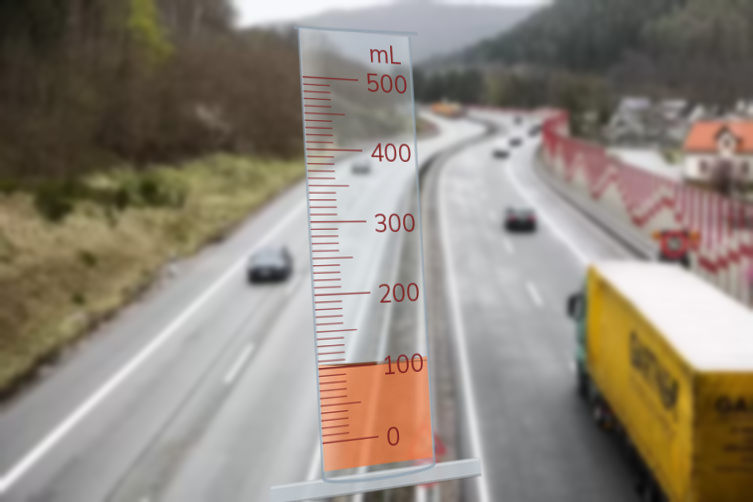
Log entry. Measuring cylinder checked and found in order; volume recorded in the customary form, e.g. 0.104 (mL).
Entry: 100 (mL)
